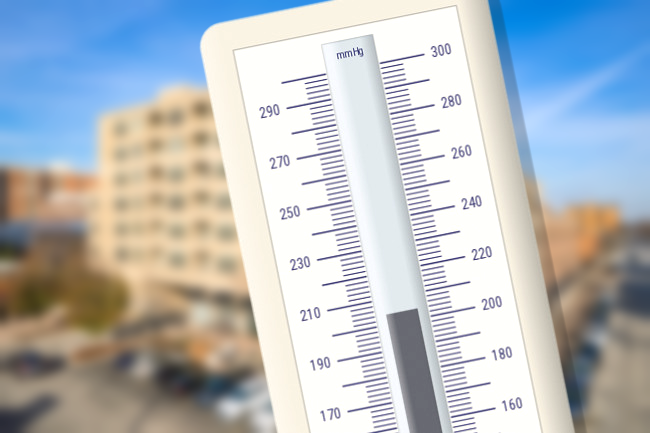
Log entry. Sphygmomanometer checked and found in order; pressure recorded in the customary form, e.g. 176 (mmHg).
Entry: 204 (mmHg)
